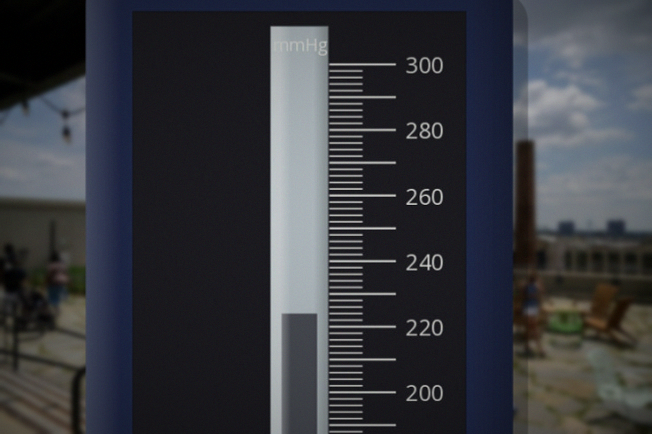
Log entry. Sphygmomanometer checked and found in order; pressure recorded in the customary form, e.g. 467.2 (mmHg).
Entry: 224 (mmHg)
